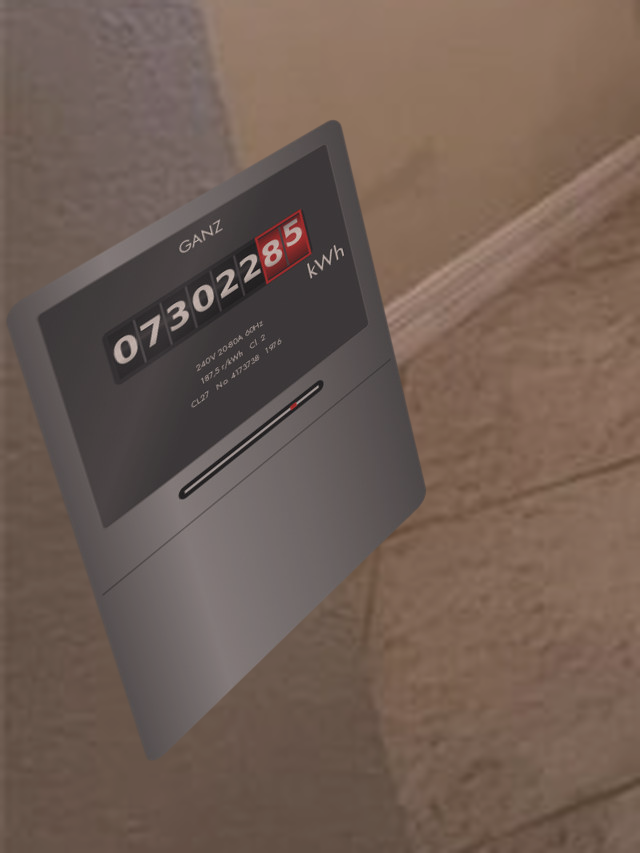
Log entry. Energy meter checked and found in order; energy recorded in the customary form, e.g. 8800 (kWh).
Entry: 73022.85 (kWh)
